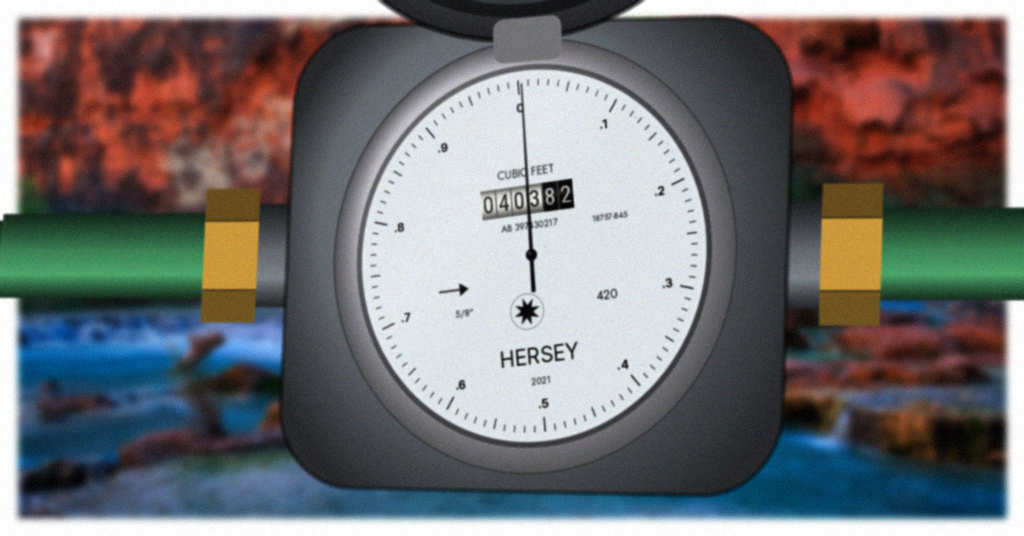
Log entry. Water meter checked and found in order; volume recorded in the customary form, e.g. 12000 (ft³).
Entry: 40382.00 (ft³)
